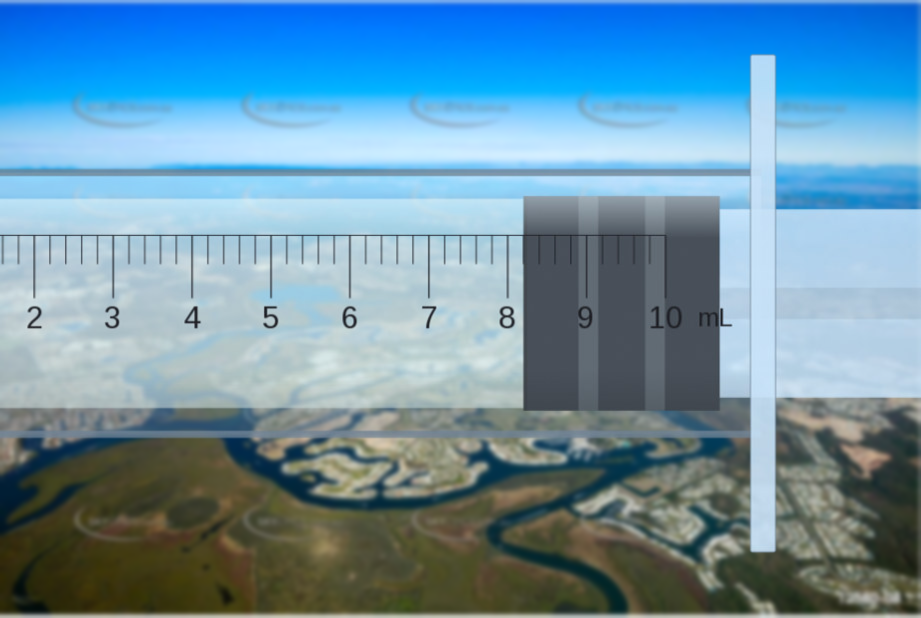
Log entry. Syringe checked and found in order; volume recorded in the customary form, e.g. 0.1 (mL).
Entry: 8.2 (mL)
